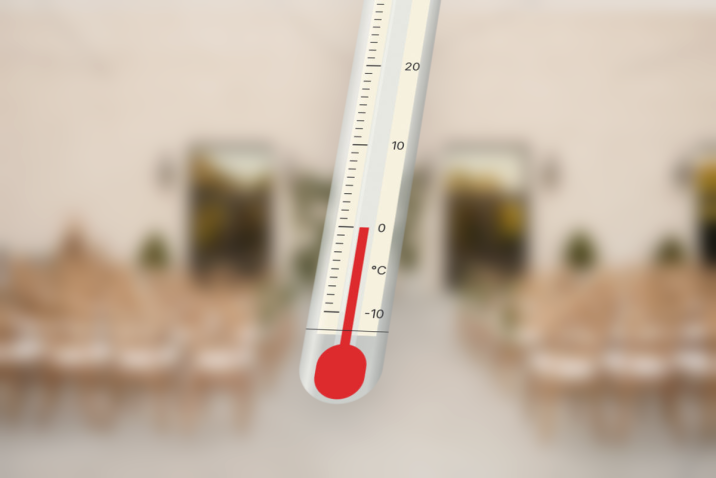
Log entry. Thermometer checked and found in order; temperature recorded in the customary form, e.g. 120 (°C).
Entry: 0 (°C)
